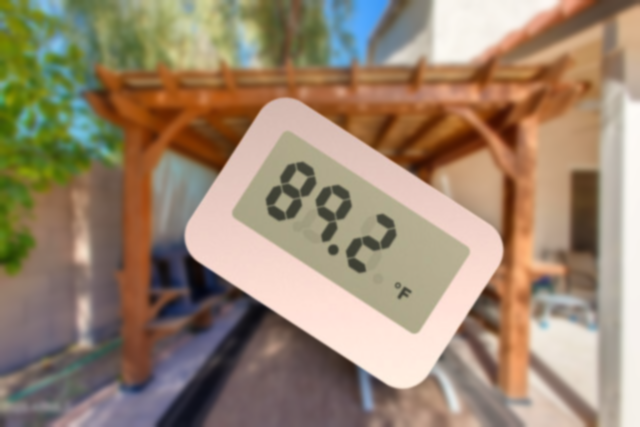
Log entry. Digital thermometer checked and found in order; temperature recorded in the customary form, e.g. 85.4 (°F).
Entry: 89.2 (°F)
